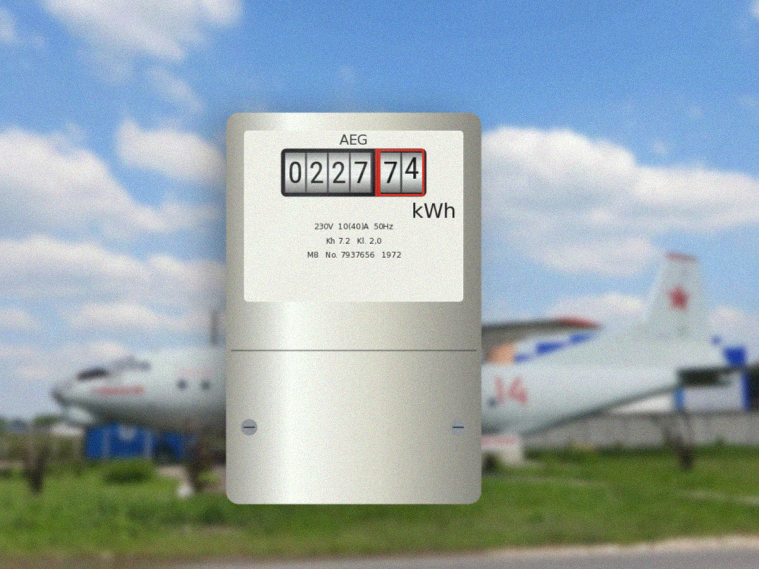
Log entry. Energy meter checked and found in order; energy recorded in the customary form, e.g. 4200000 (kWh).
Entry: 227.74 (kWh)
